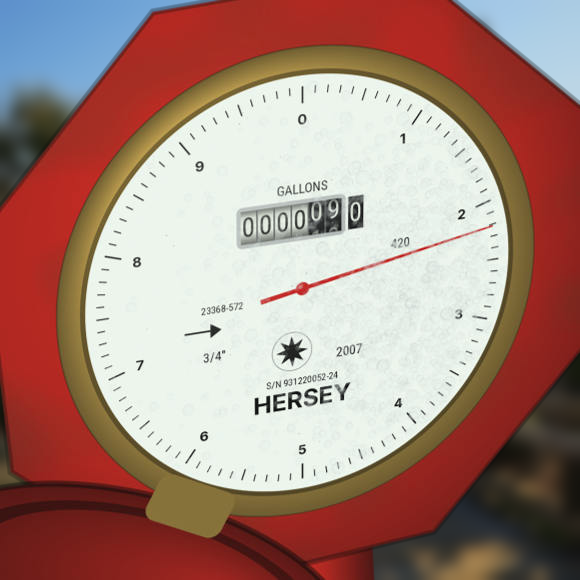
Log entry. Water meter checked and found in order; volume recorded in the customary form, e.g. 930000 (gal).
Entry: 92.2 (gal)
